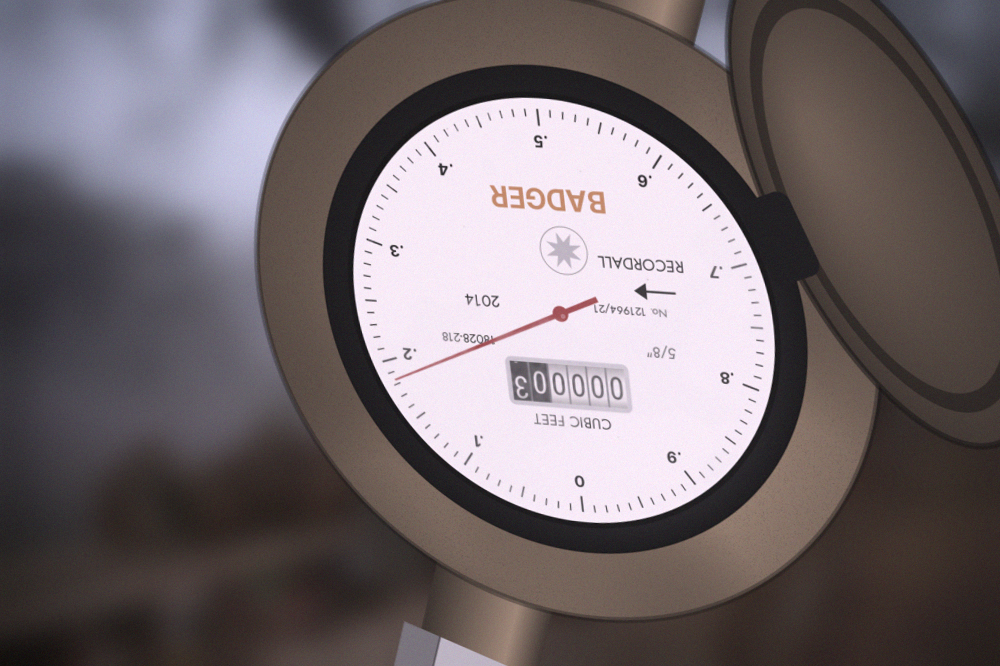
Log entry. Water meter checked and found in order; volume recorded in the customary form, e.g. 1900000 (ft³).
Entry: 3.18 (ft³)
